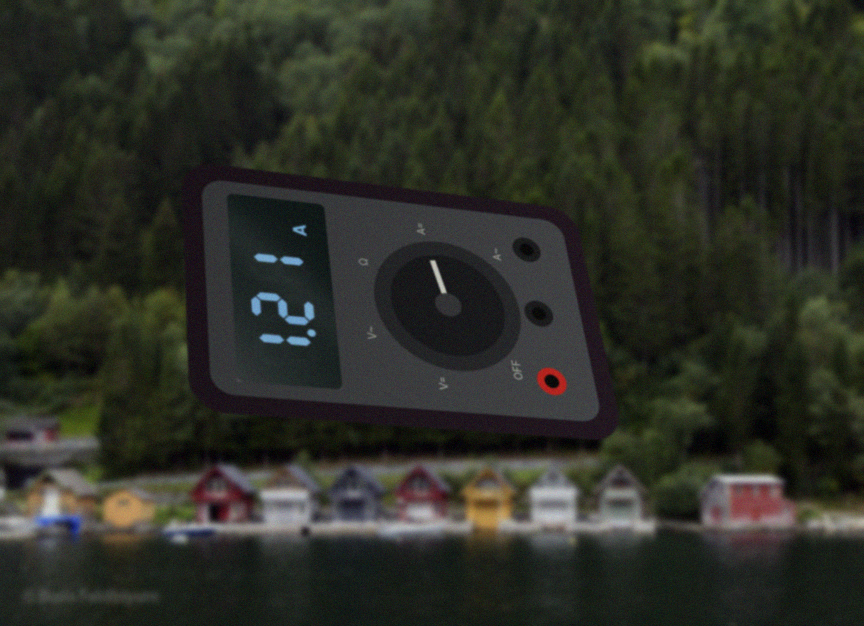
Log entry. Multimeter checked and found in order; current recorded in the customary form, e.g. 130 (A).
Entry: 1.21 (A)
